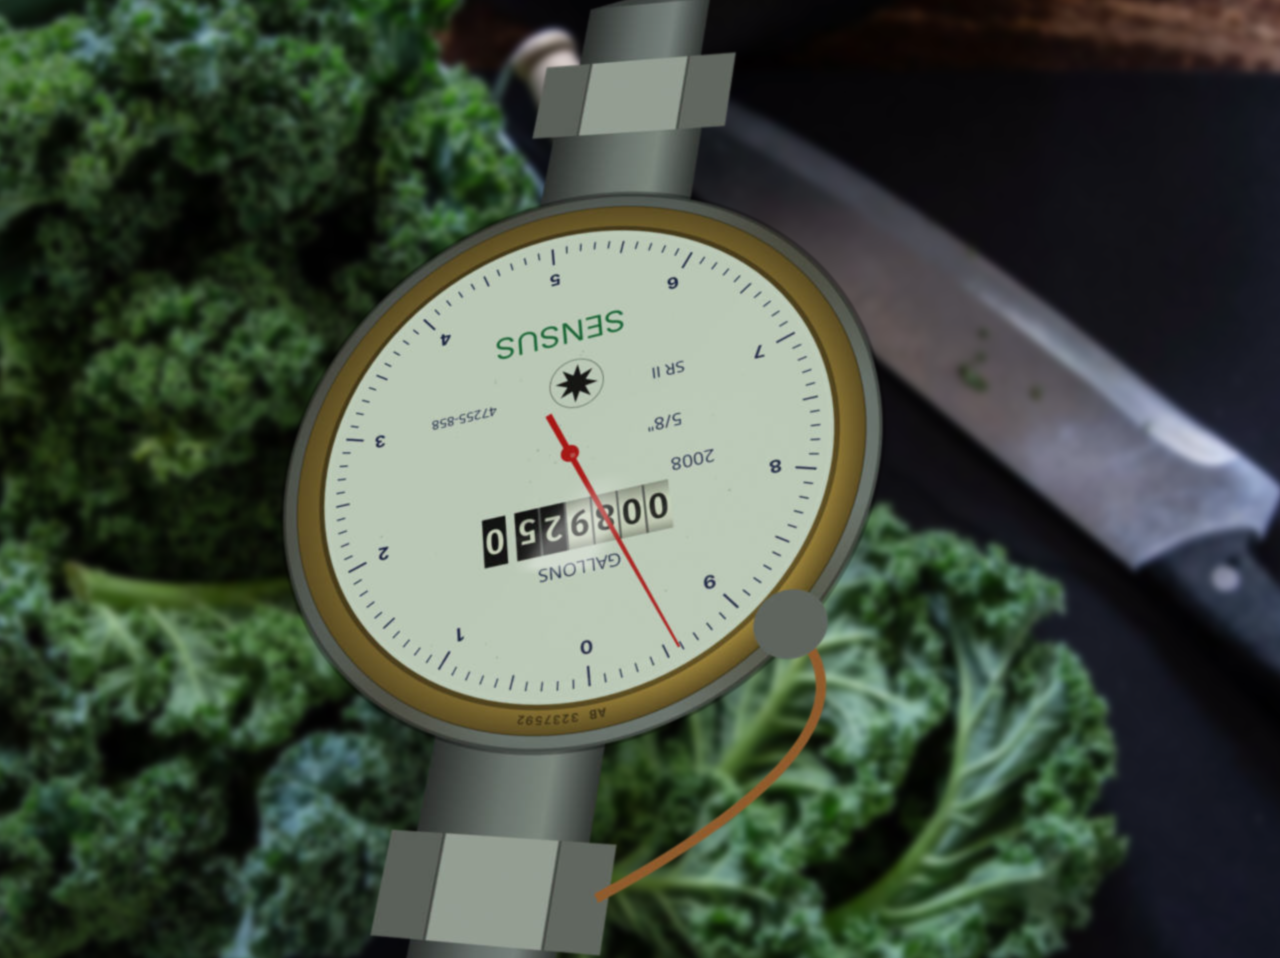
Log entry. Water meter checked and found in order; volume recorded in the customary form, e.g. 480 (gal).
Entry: 89249.4 (gal)
